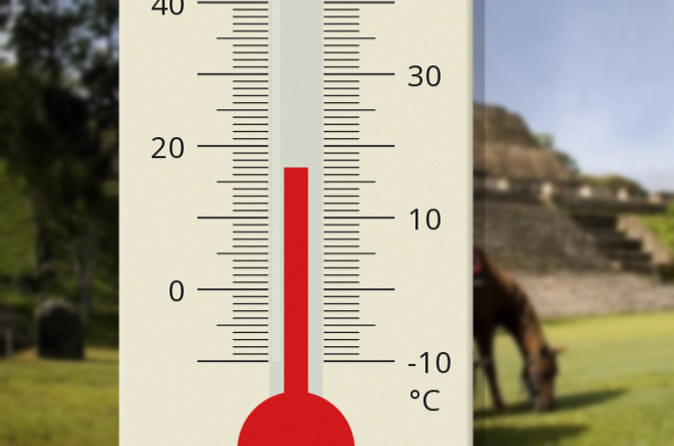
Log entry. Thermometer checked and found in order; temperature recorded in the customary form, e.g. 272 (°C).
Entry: 17 (°C)
